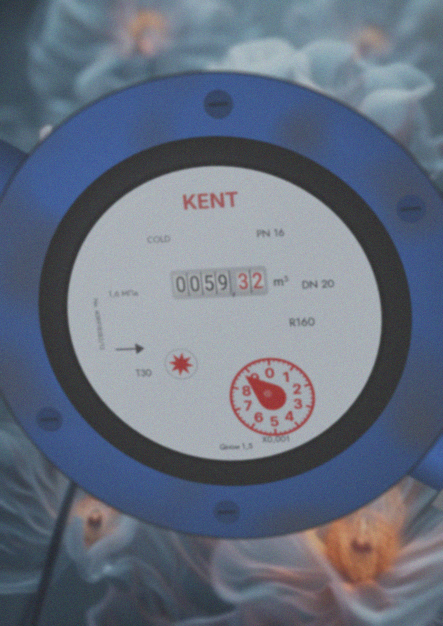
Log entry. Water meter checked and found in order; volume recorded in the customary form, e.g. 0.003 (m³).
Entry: 59.328 (m³)
